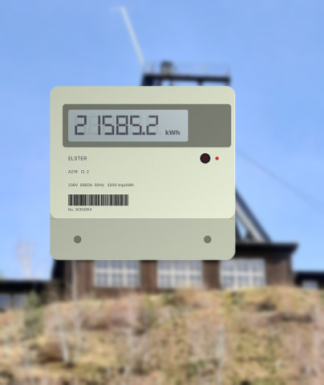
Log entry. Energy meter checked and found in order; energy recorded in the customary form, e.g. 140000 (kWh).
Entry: 21585.2 (kWh)
